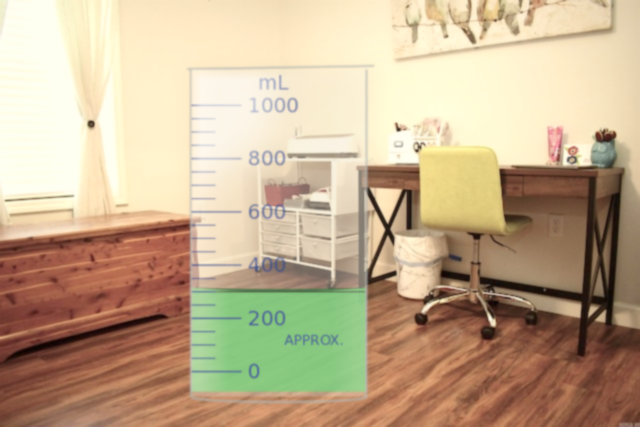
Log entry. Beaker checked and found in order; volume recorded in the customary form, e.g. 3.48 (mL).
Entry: 300 (mL)
